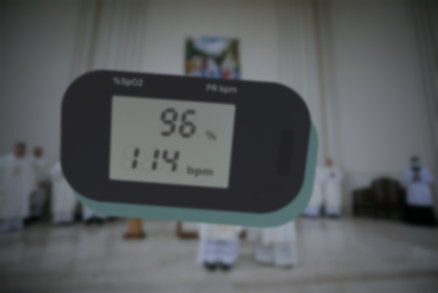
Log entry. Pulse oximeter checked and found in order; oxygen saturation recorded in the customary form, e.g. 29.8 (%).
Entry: 96 (%)
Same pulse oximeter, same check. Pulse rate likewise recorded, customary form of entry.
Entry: 114 (bpm)
